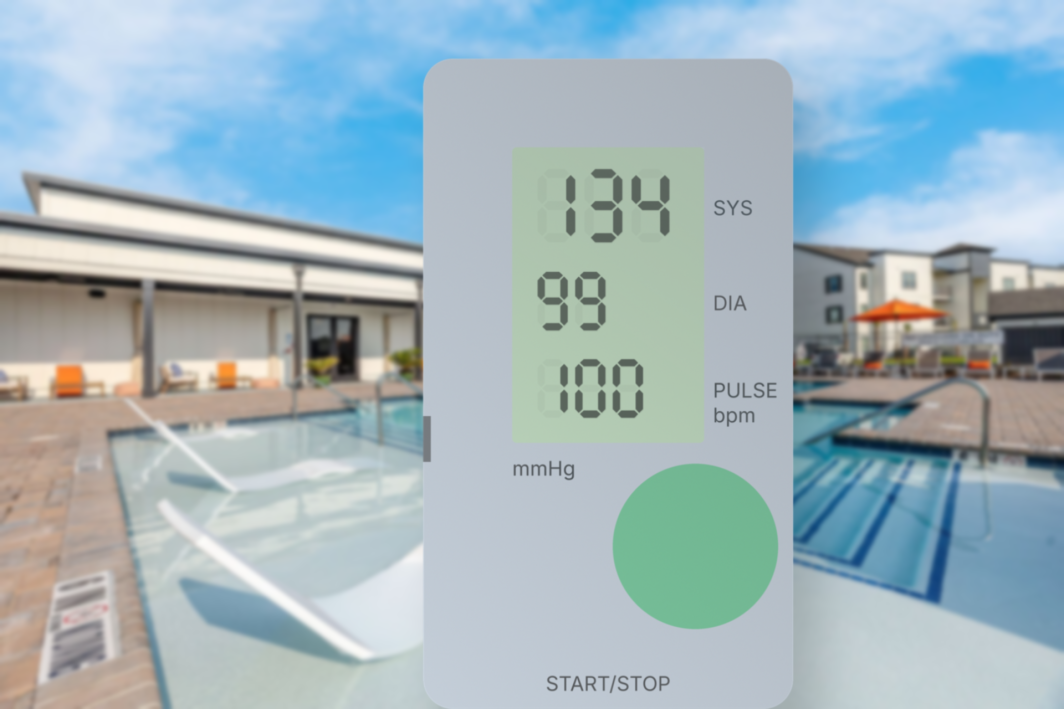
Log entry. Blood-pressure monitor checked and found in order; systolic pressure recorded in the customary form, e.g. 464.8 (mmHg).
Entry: 134 (mmHg)
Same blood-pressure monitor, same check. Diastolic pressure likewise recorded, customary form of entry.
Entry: 99 (mmHg)
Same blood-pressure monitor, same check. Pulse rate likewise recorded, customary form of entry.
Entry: 100 (bpm)
